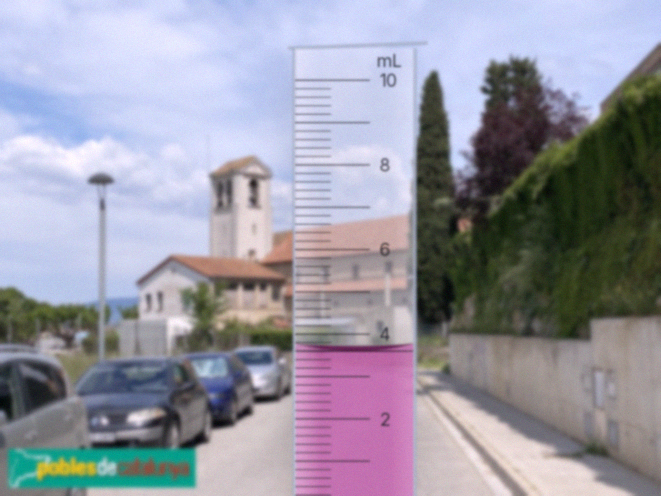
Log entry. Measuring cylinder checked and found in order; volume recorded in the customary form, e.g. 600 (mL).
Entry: 3.6 (mL)
